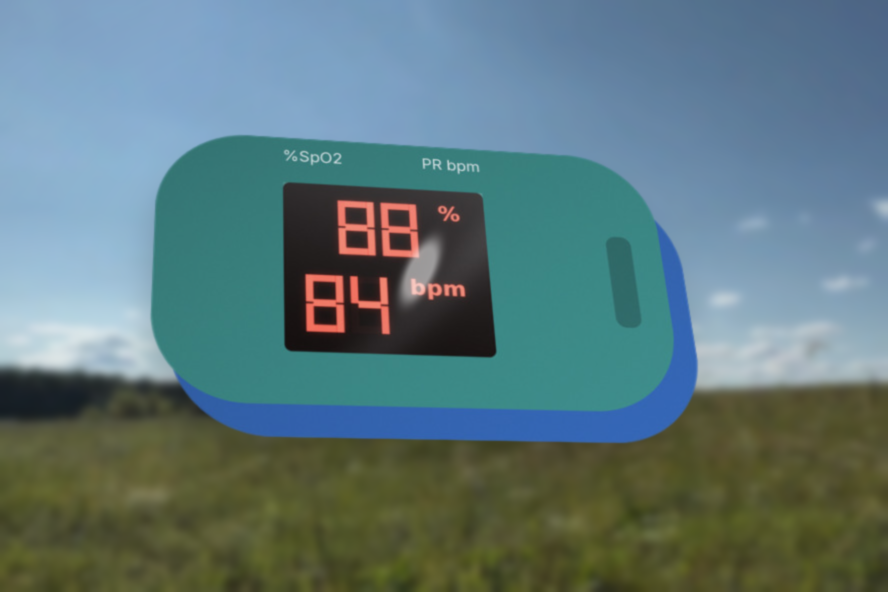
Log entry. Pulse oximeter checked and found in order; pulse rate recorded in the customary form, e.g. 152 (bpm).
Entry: 84 (bpm)
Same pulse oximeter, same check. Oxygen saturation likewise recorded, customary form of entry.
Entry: 88 (%)
